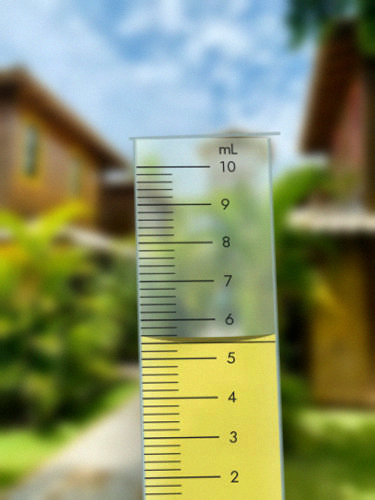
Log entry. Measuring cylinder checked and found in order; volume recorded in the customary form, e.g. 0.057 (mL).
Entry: 5.4 (mL)
